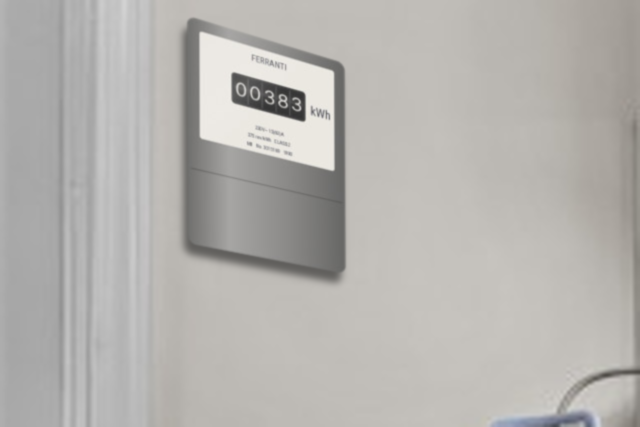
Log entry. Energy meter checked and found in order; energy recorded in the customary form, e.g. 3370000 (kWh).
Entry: 383 (kWh)
